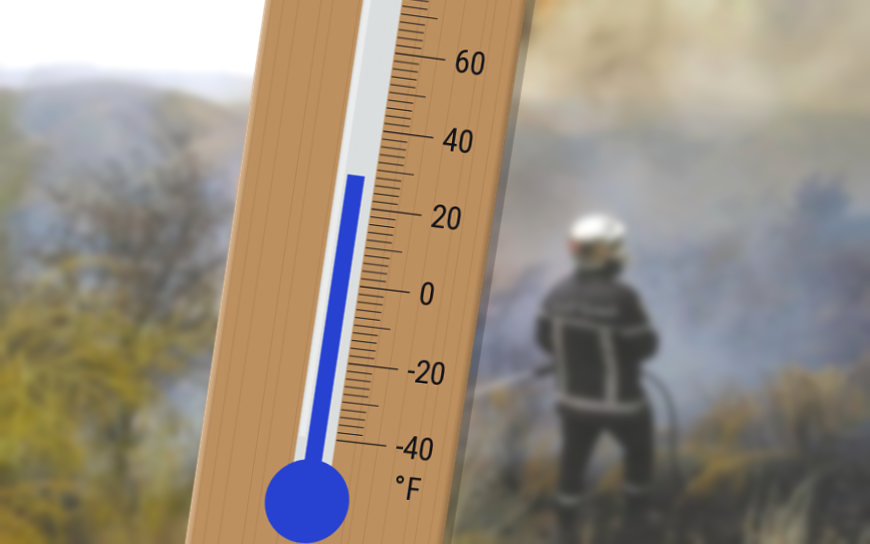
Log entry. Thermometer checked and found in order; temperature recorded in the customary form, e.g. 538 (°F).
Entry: 28 (°F)
